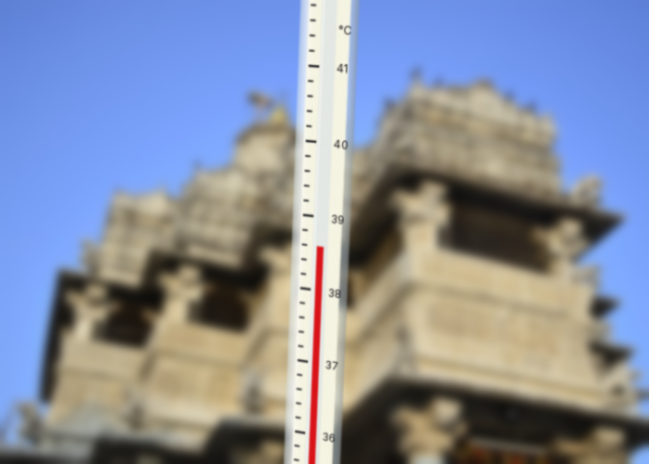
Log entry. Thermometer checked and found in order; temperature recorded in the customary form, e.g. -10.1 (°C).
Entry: 38.6 (°C)
